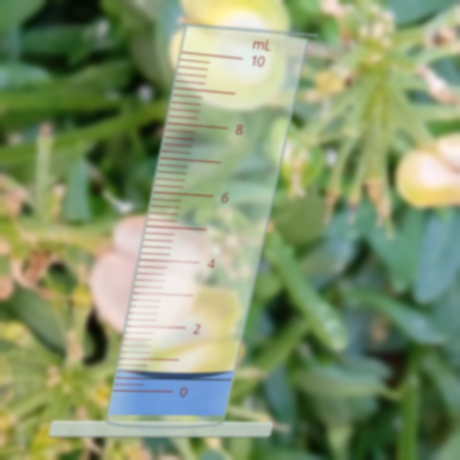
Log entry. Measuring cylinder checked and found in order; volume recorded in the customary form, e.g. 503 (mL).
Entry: 0.4 (mL)
